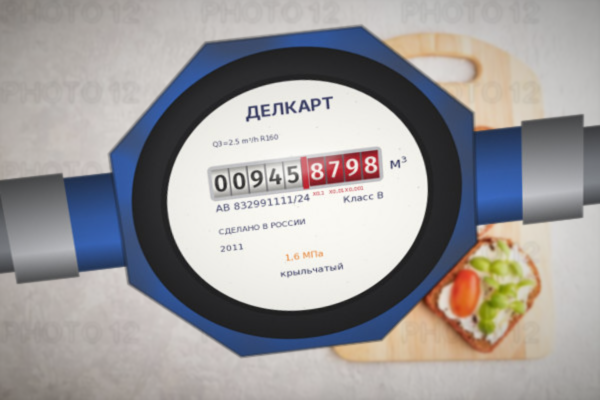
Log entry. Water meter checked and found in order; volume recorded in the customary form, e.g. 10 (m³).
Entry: 945.8798 (m³)
